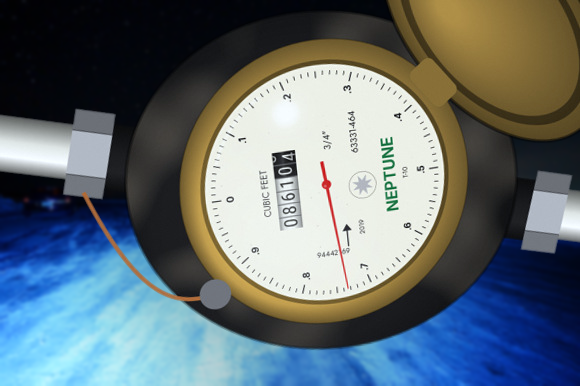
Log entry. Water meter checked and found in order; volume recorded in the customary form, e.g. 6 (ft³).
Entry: 86103.73 (ft³)
